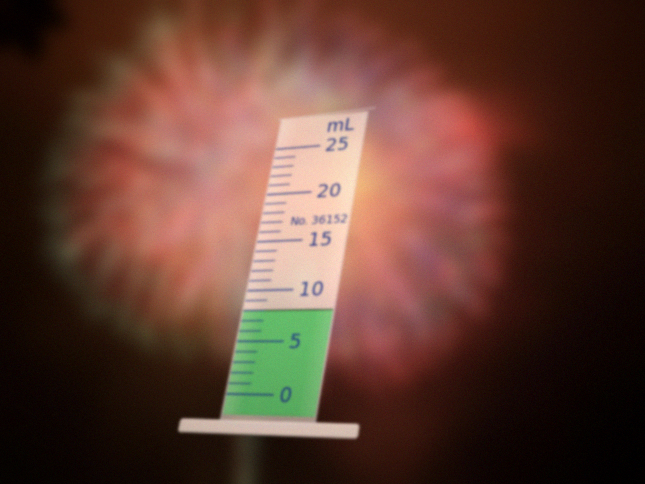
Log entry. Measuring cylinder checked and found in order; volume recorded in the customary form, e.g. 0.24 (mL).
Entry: 8 (mL)
